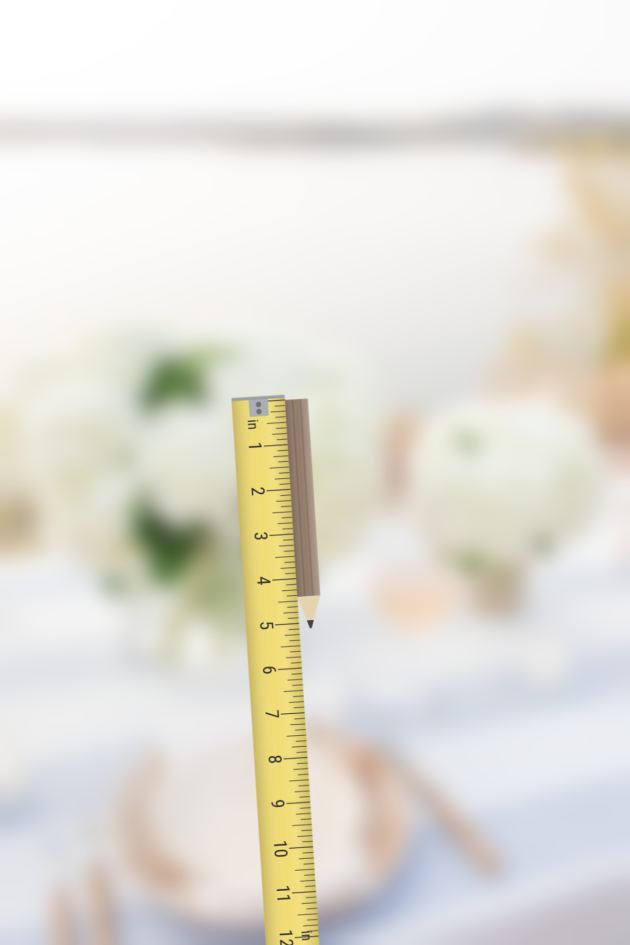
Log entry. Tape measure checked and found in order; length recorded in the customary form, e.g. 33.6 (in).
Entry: 5.125 (in)
